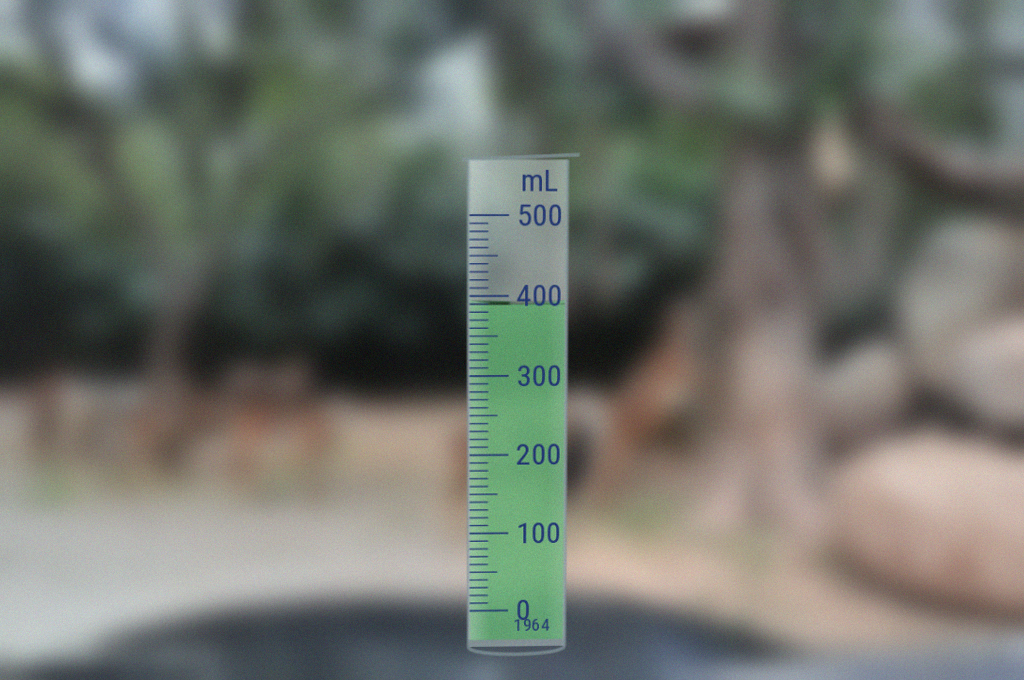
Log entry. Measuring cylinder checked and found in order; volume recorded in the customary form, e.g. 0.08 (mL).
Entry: 390 (mL)
